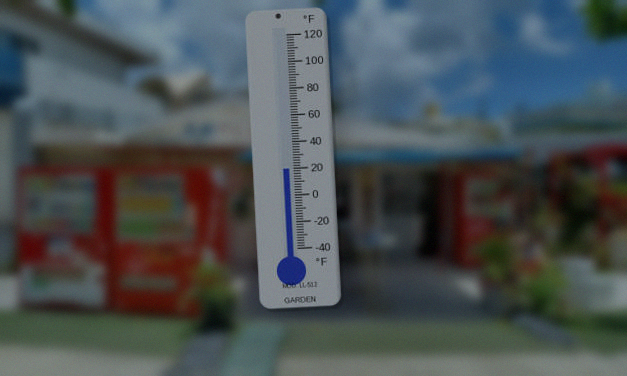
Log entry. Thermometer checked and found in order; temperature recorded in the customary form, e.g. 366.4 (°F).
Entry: 20 (°F)
